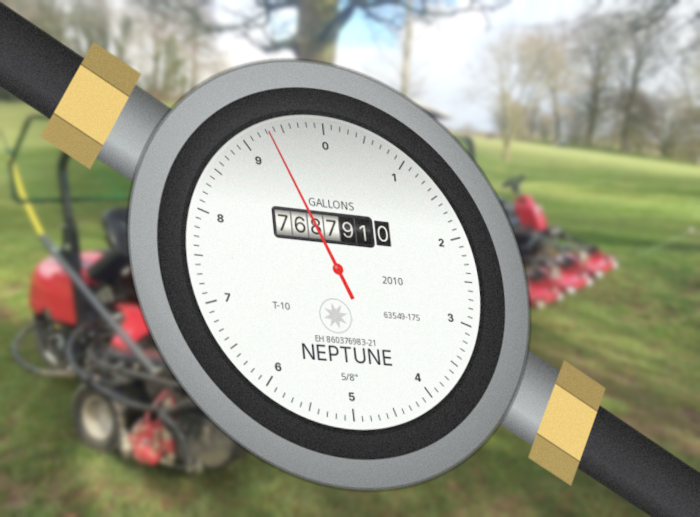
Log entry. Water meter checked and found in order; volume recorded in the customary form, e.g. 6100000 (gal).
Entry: 7687909.3 (gal)
